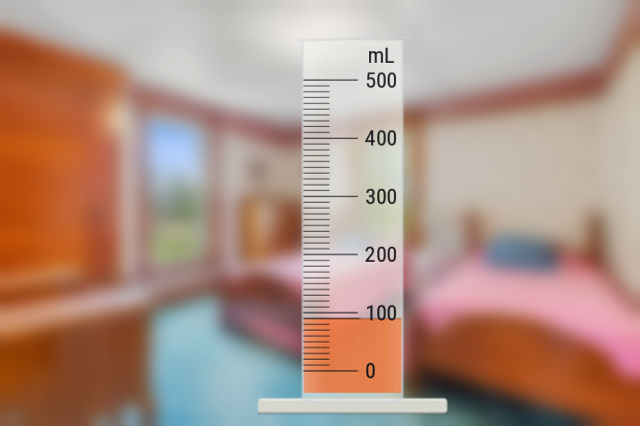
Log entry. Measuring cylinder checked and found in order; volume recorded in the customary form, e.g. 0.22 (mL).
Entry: 90 (mL)
